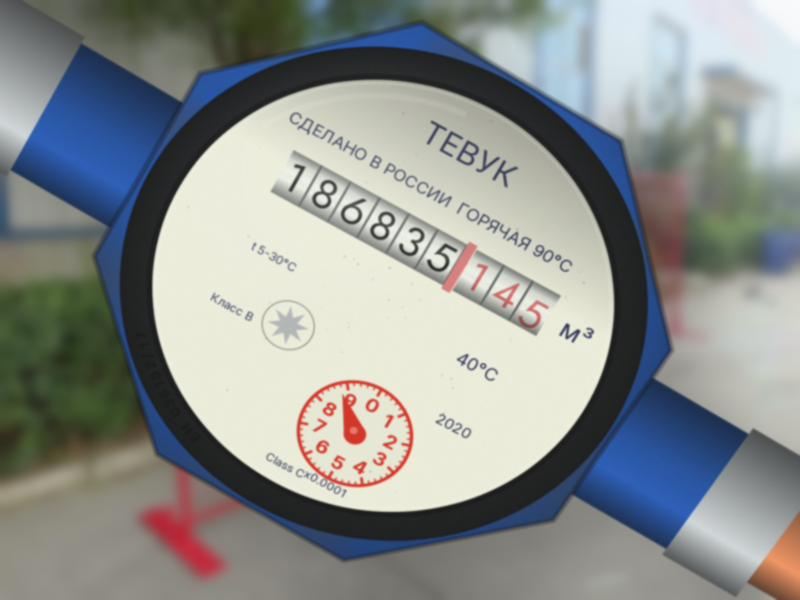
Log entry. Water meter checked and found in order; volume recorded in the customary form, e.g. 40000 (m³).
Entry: 186835.1448 (m³)
